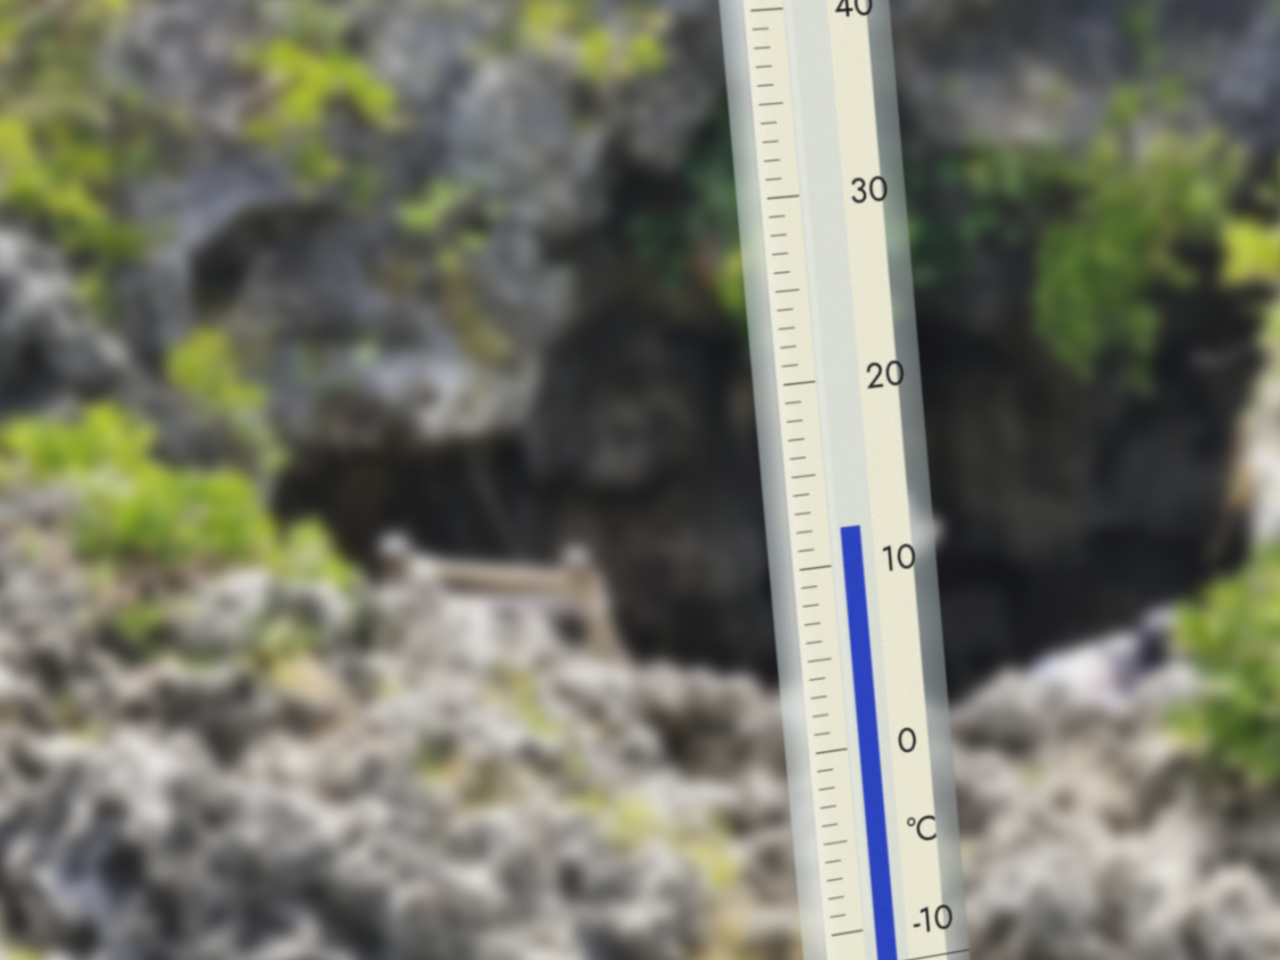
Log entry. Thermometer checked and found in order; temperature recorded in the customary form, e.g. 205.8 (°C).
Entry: 12 (°C)
